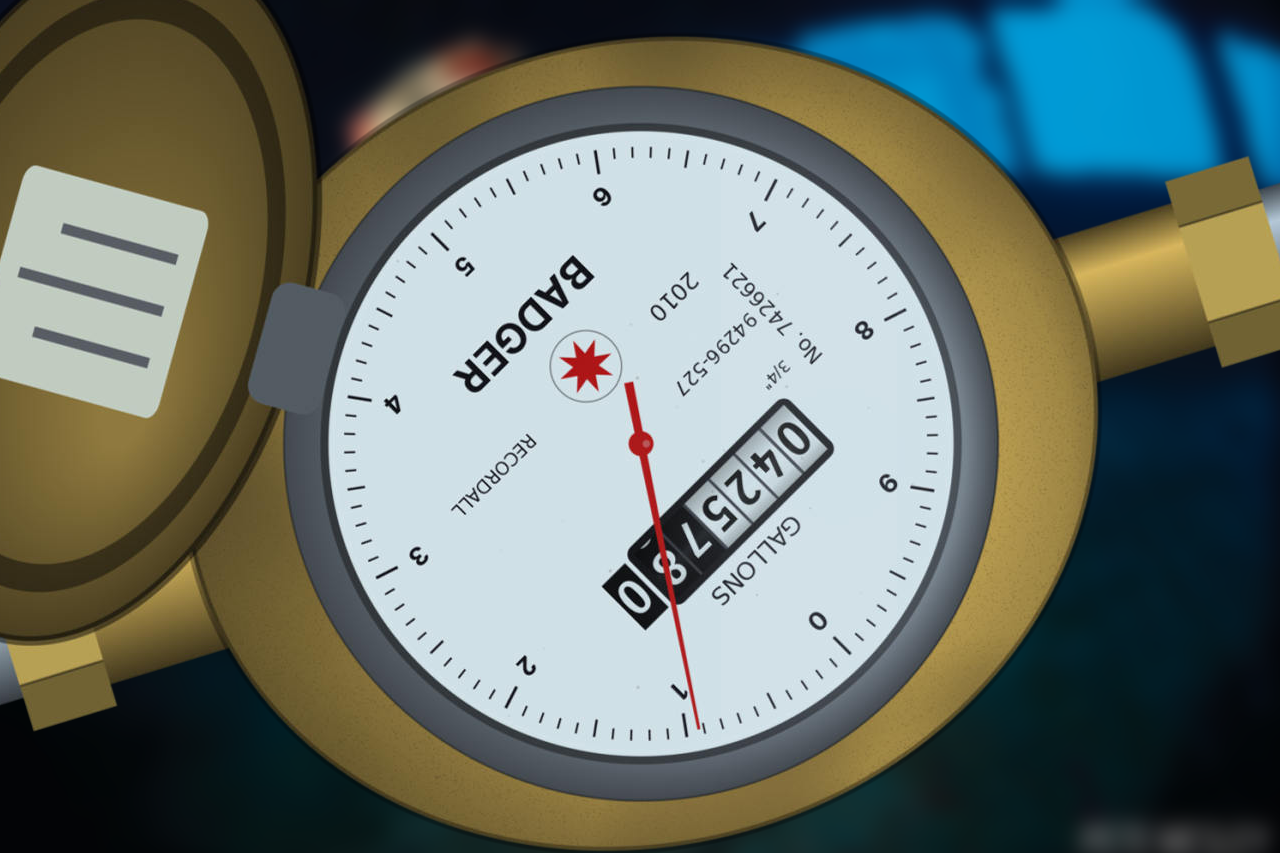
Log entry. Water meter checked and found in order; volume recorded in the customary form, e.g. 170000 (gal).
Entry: 425780.9 (gal)
